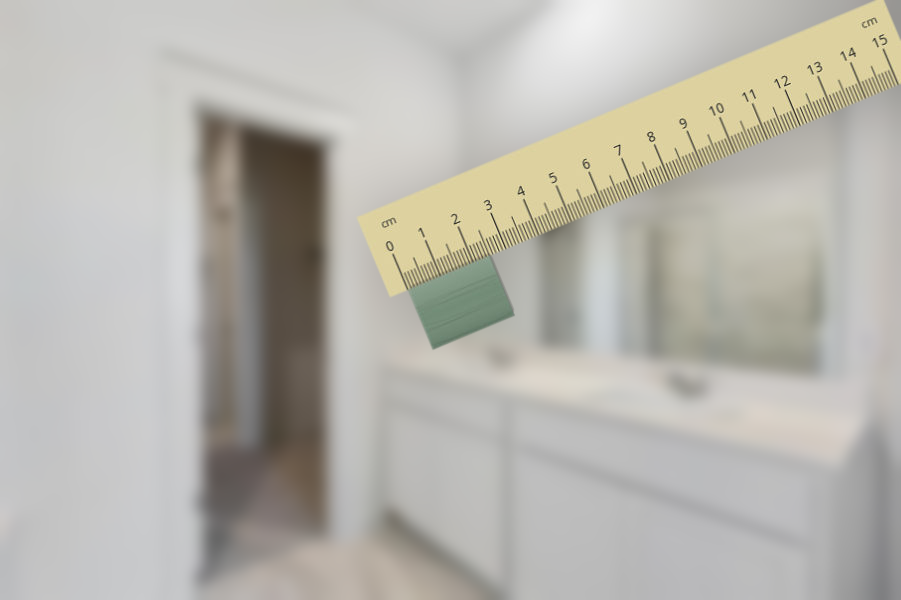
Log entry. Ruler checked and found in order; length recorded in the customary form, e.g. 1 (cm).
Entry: 2.5 (cm)
